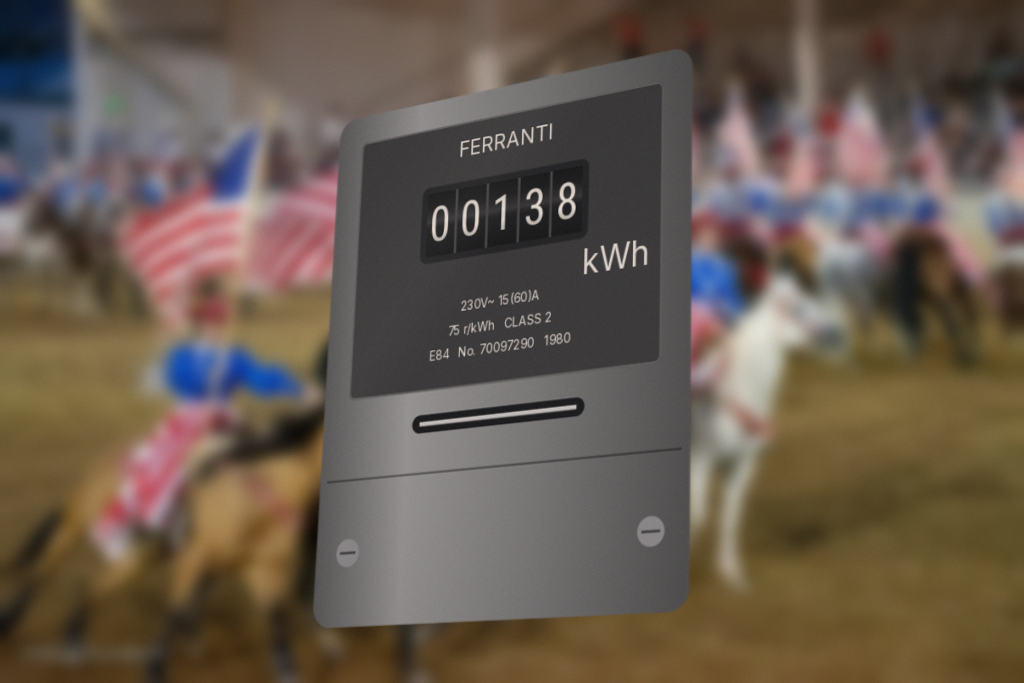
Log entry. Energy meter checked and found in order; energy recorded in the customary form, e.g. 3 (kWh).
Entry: 138 (kWh)
